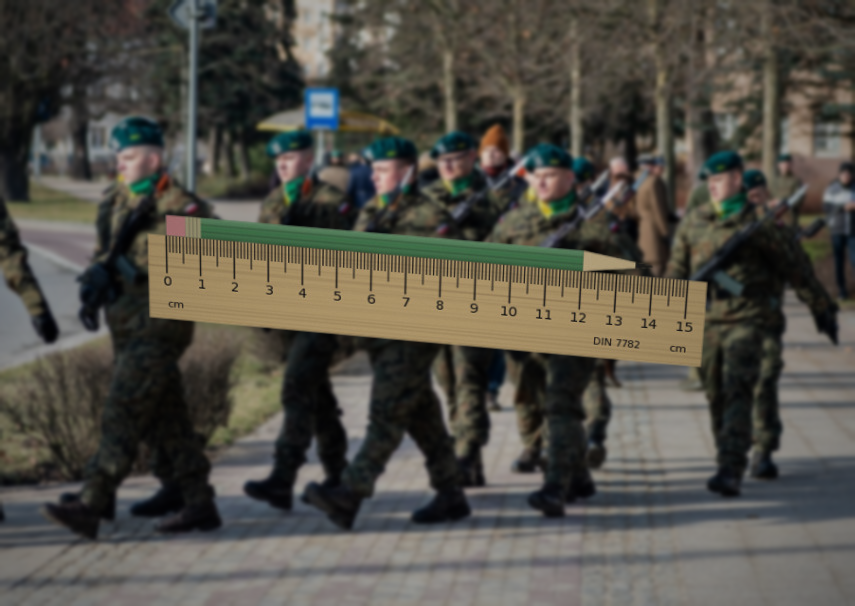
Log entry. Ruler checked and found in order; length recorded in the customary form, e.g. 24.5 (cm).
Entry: 14 (cm)
